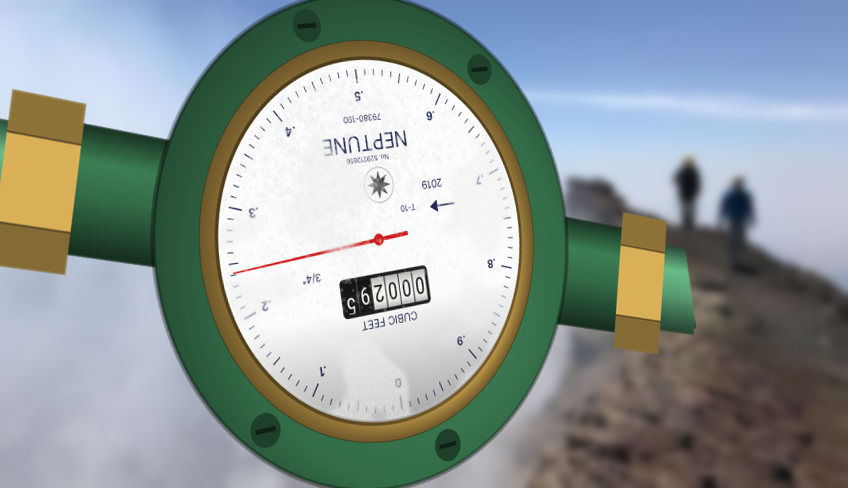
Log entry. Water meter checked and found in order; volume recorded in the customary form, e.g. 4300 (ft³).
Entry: 295.24 (ft³)
